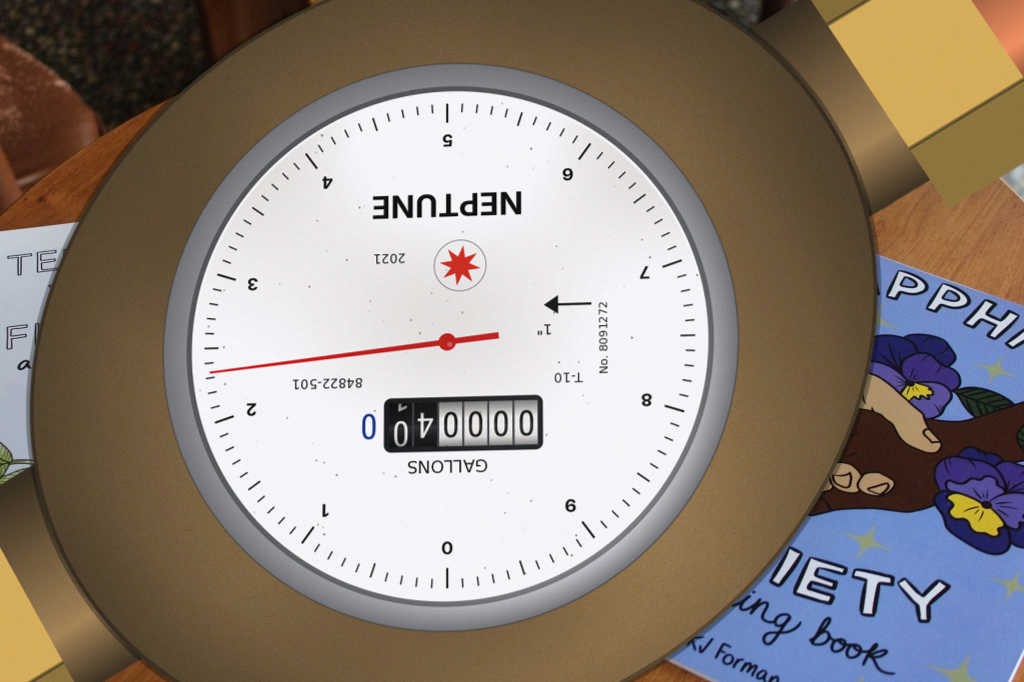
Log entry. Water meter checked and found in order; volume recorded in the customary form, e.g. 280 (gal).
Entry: 402.3 (gal)
